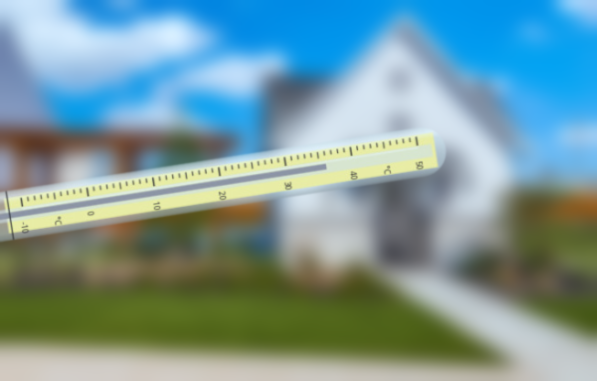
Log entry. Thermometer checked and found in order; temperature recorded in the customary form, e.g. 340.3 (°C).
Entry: 36 (°C)
